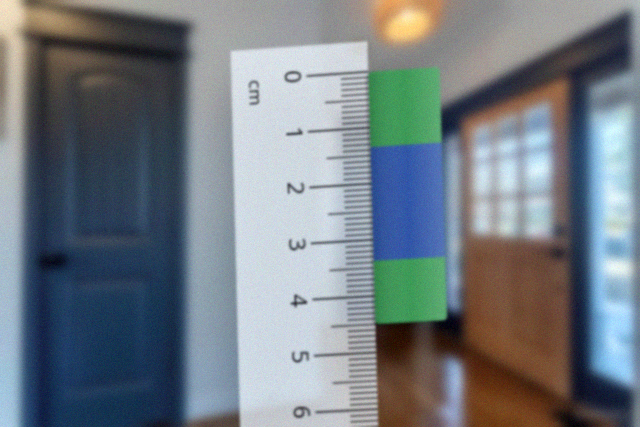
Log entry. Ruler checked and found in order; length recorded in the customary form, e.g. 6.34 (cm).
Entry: 4.5 (cm)
